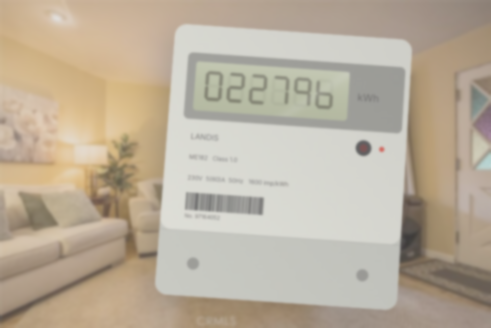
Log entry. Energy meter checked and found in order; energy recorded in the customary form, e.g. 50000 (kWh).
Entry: 22796 (kWh)
